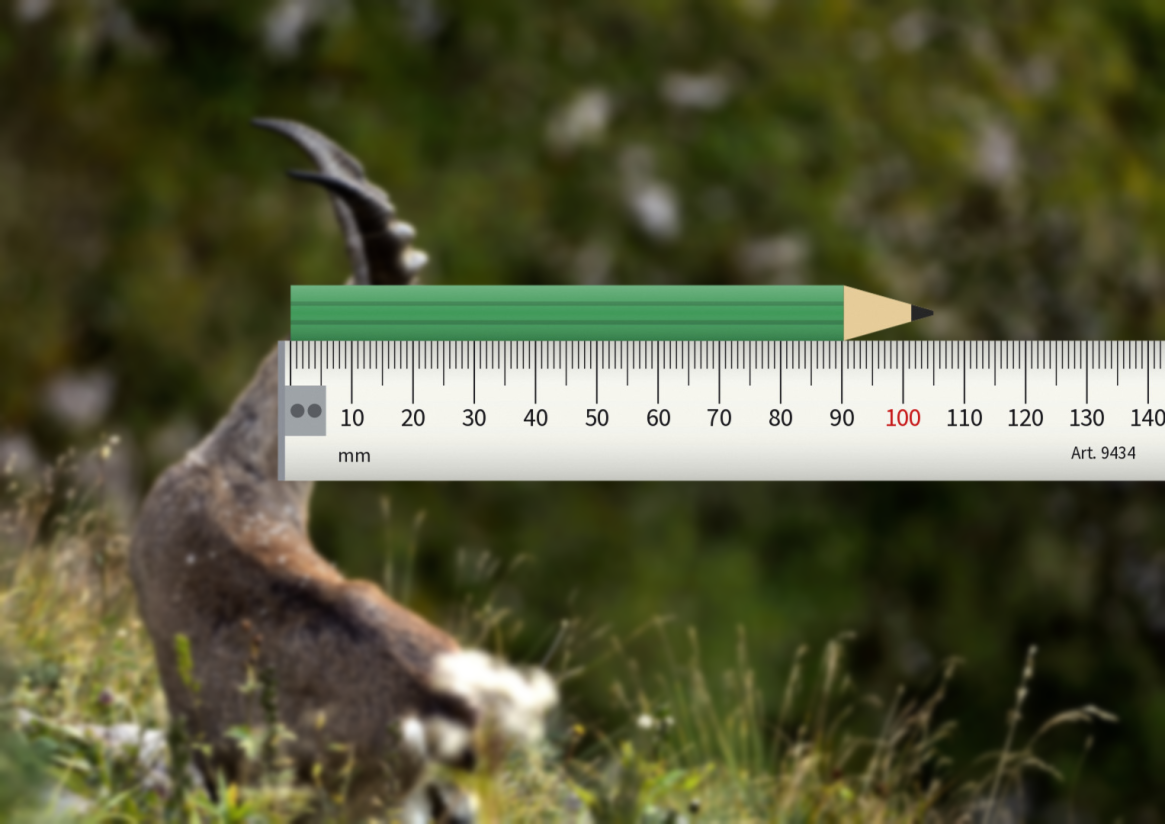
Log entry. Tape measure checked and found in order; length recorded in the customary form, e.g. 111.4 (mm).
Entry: 105 (mm)
